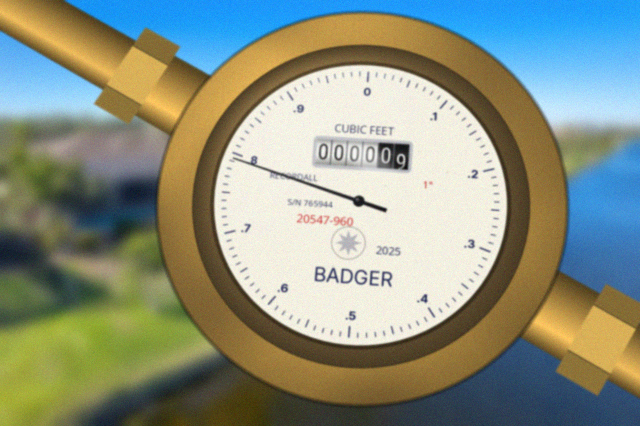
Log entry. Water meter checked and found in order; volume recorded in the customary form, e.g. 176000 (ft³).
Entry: 8.79 (ft³)
